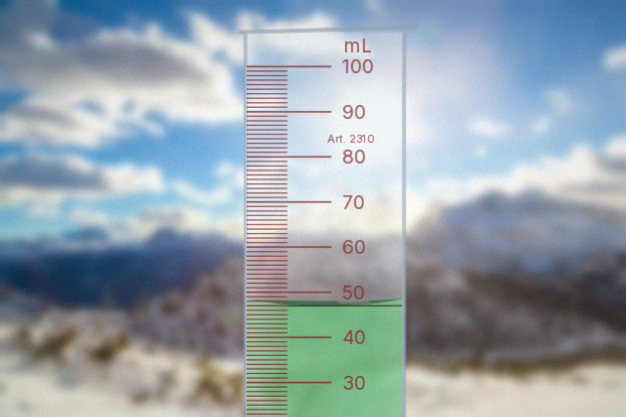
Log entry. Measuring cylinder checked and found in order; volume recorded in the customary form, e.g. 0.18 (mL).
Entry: 47 (mL)
